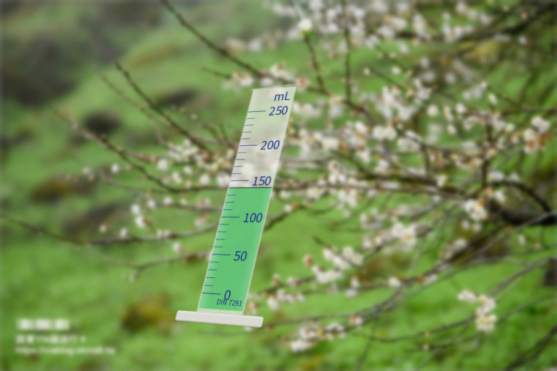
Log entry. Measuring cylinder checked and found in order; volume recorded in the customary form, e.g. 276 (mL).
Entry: 140 (mL)
